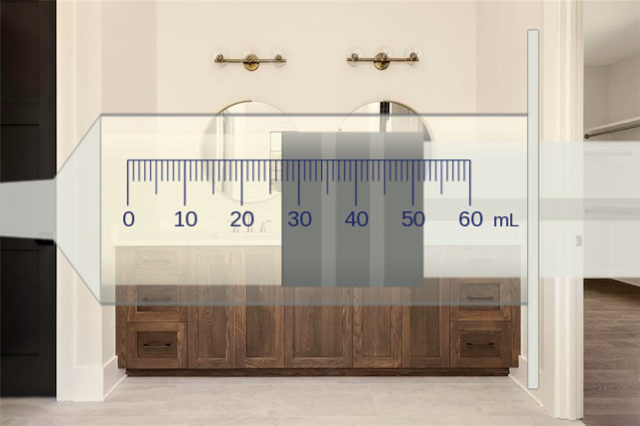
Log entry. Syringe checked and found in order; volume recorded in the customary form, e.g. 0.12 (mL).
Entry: 27 (mL)
